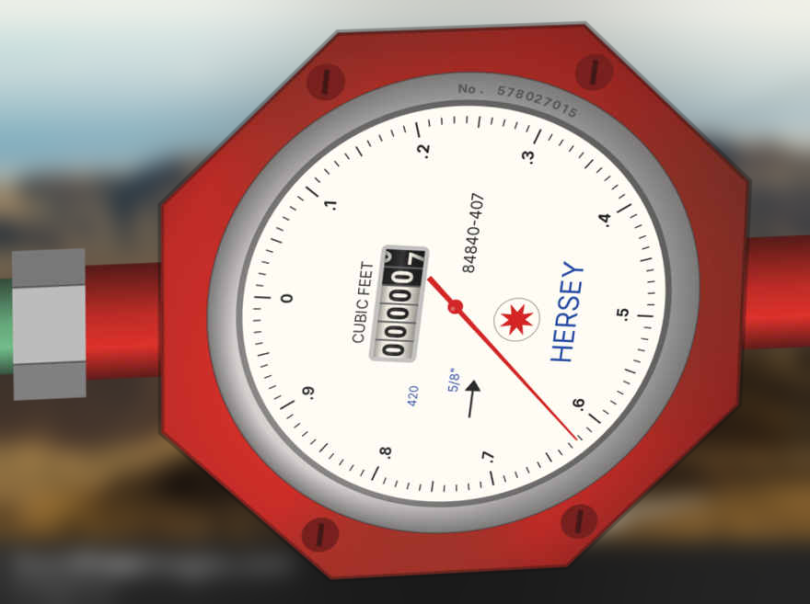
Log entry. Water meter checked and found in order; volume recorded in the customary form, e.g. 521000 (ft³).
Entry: 6.62 (ft³)
